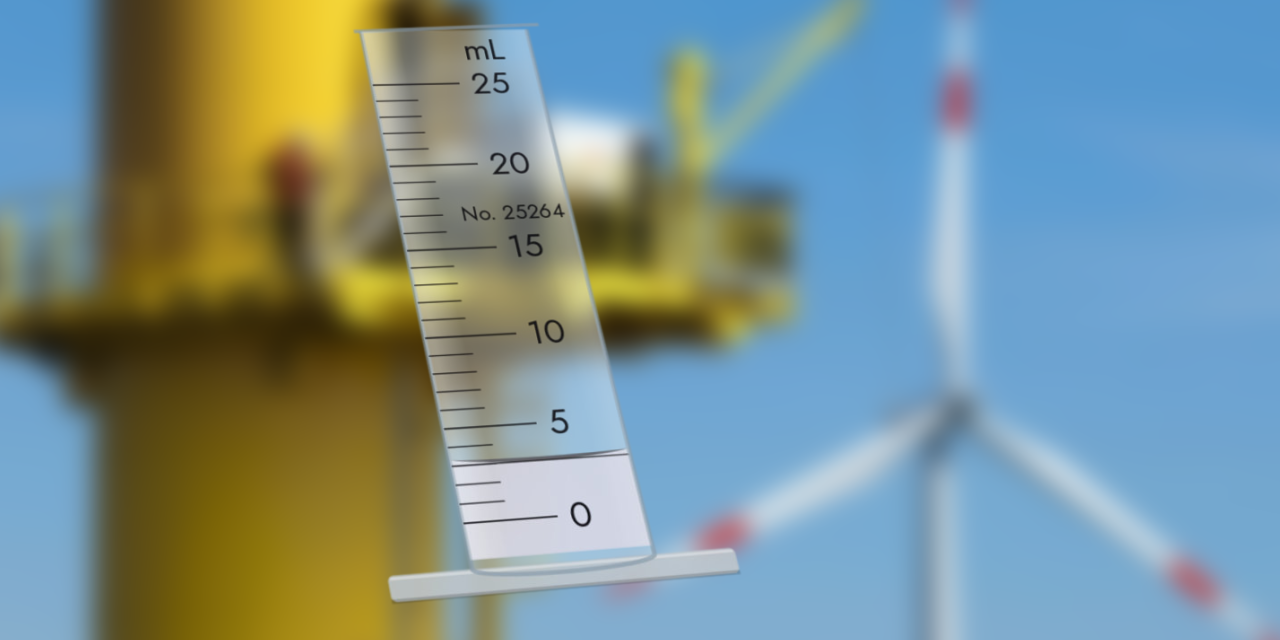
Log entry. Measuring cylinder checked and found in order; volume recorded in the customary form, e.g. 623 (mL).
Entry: 3 (mL)
